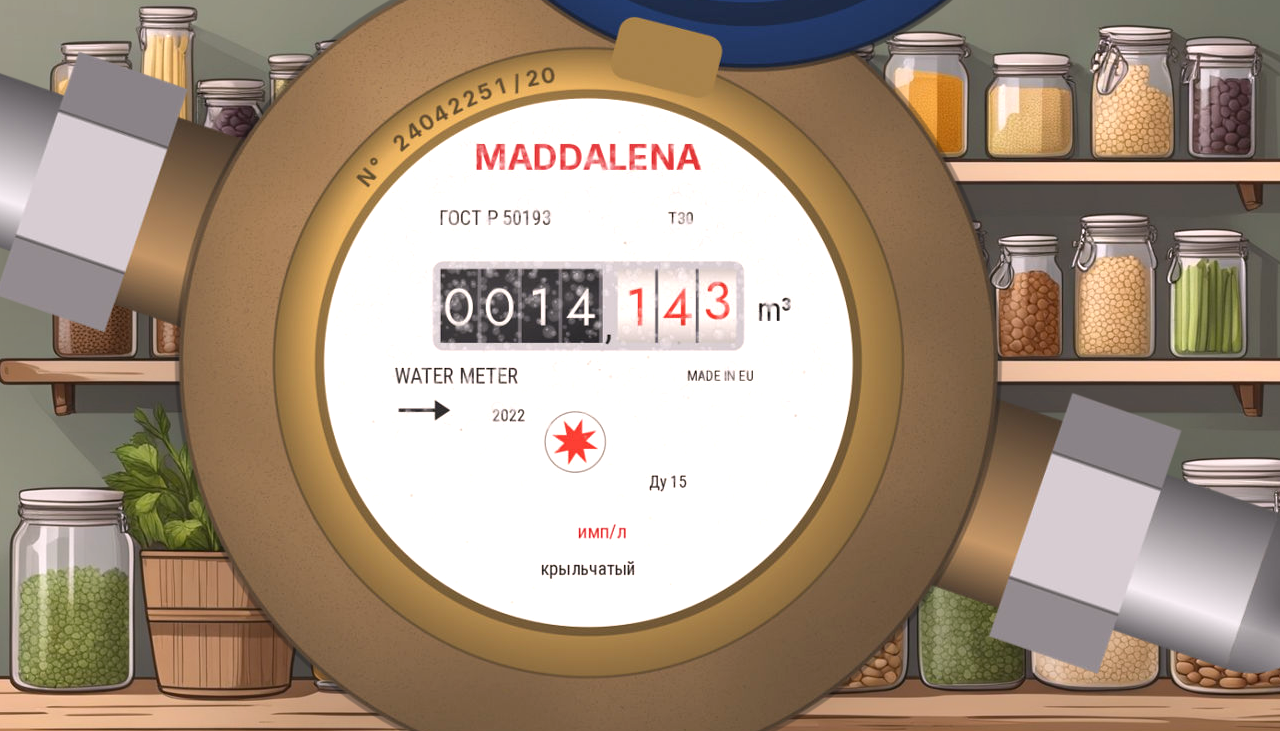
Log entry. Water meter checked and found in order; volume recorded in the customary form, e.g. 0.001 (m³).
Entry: 14.143 (m³)
